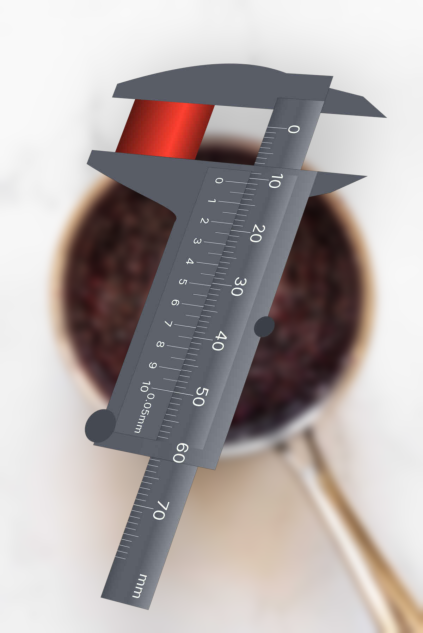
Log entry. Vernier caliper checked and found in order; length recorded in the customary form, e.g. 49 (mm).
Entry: 11.0 (mm)
